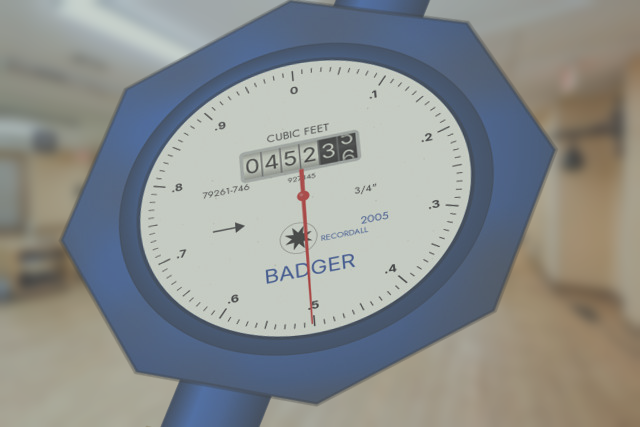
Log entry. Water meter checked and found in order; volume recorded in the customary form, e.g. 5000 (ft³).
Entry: 45235.50 (ft³)
